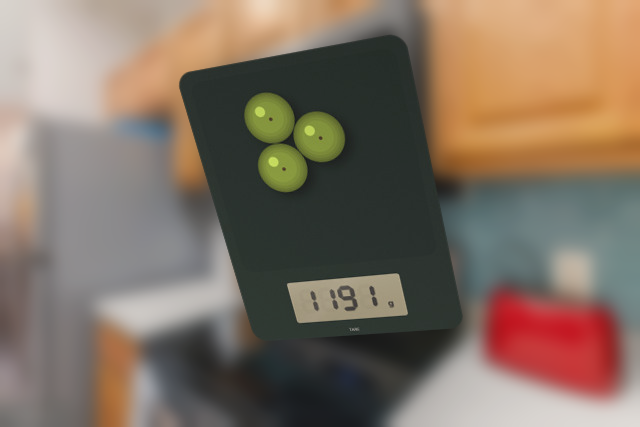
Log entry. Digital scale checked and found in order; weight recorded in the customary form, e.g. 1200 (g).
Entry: 1191 (g)
